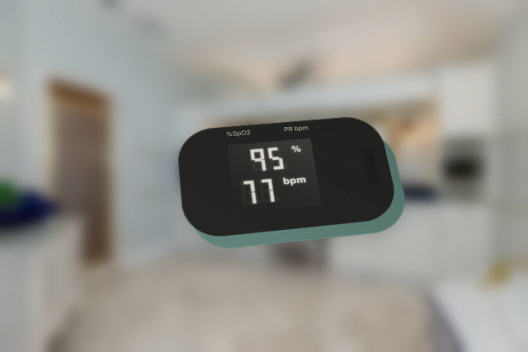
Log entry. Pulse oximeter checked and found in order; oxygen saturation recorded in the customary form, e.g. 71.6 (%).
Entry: 95 (%)
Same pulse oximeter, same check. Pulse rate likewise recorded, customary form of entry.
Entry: 77 (bpm)
